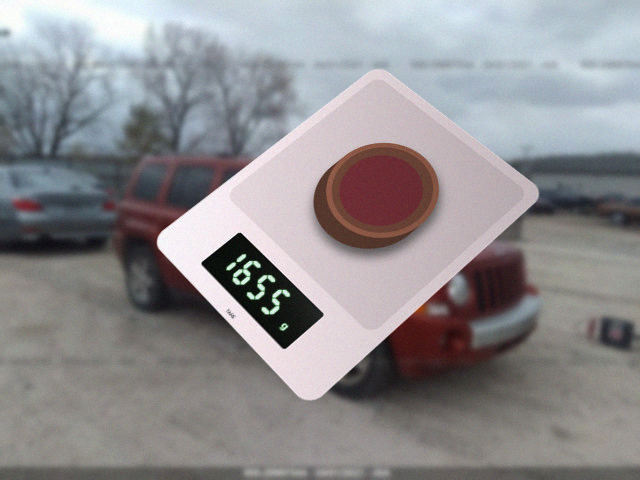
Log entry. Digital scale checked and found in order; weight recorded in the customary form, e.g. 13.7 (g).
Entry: 1655 (g)
